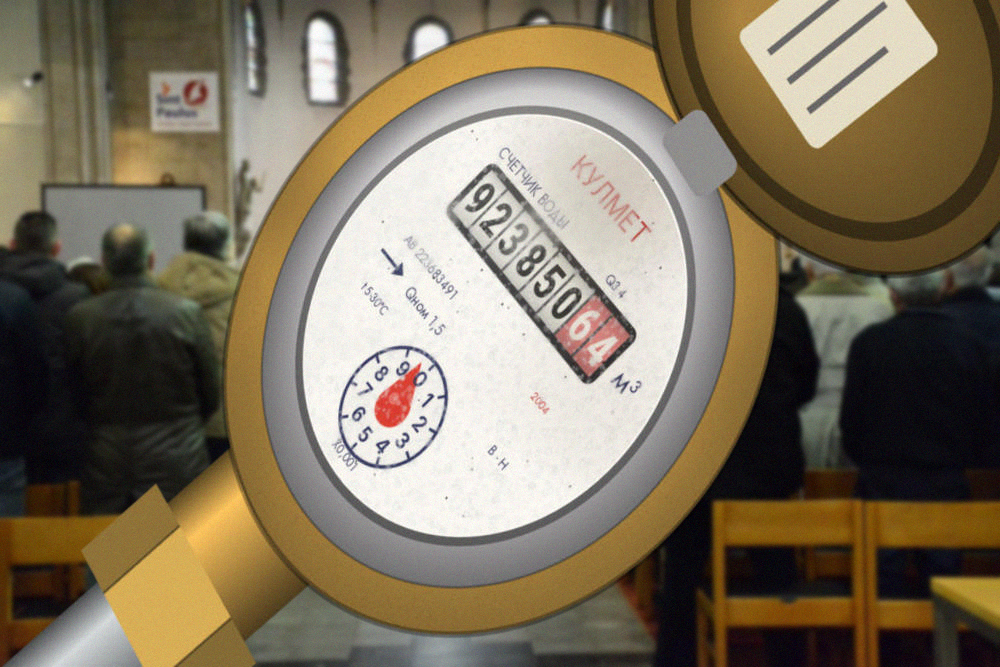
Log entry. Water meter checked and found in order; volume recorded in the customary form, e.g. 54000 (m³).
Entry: 923850.639 (m³)
